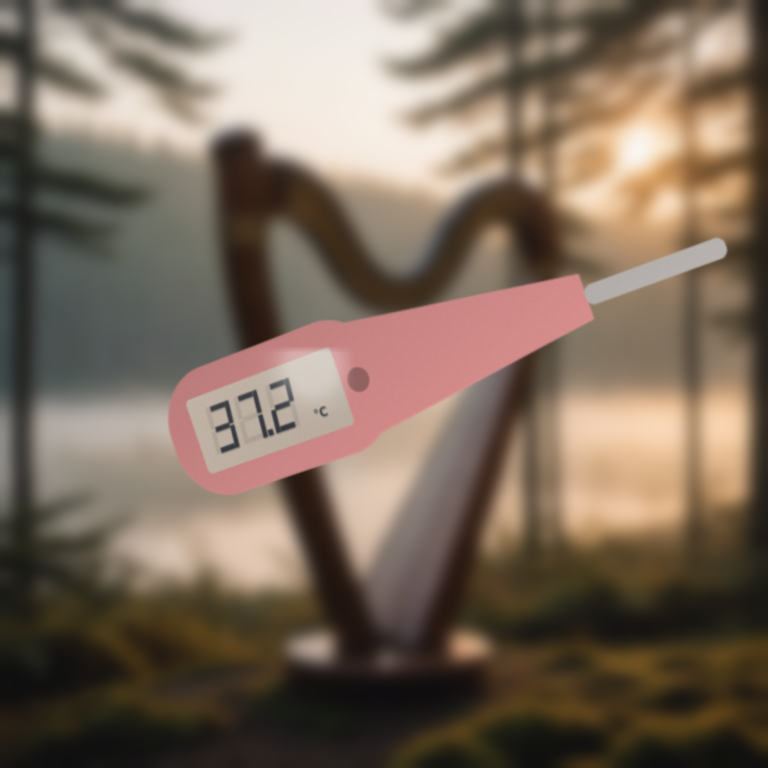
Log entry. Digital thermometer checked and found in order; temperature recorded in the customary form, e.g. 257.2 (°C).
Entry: 37.2 (°C)
